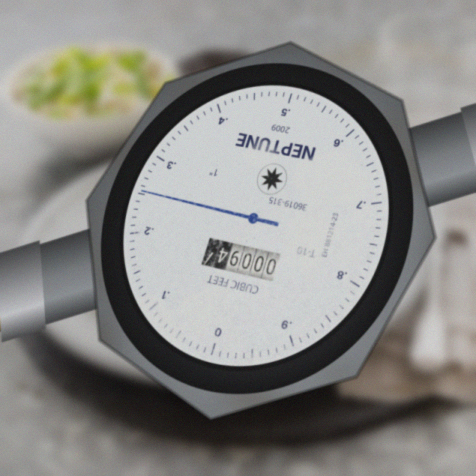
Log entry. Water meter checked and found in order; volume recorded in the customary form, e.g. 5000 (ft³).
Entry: 947.25 (ft³)
